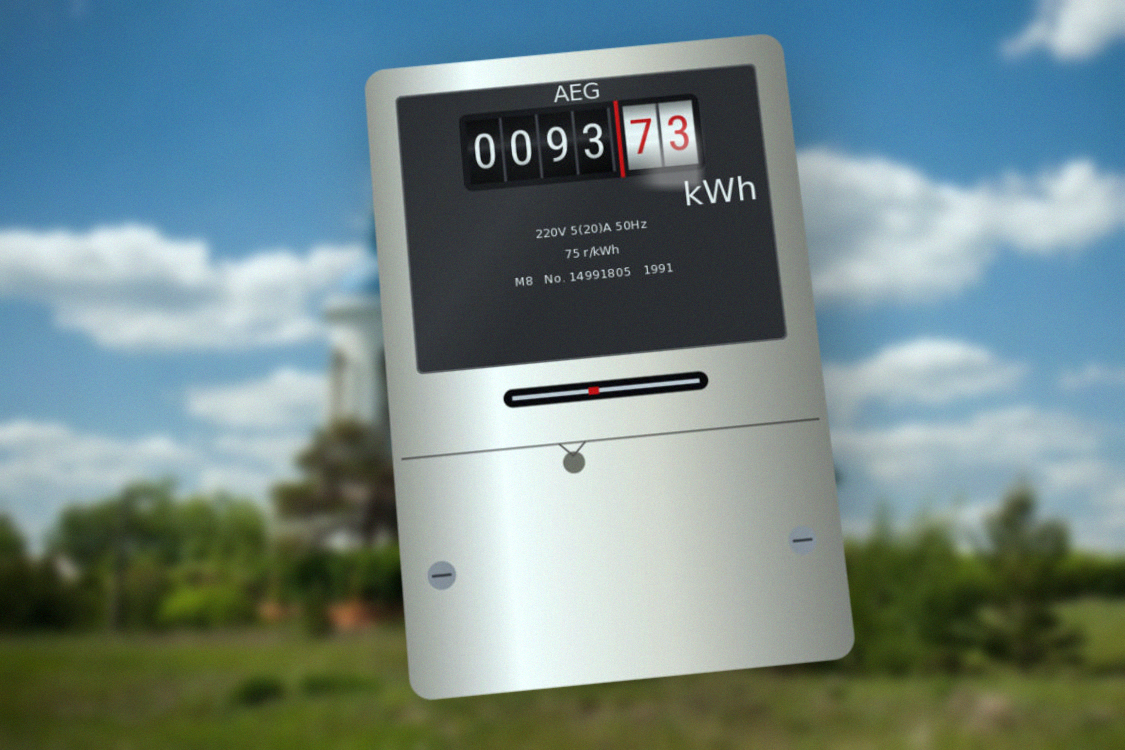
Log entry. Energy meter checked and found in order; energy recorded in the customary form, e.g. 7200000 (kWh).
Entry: 93.73 (kWh)
